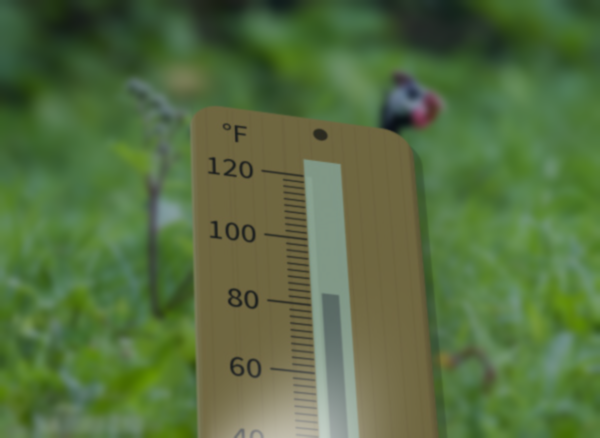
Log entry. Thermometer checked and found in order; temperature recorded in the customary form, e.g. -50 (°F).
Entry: 84 (°F)
